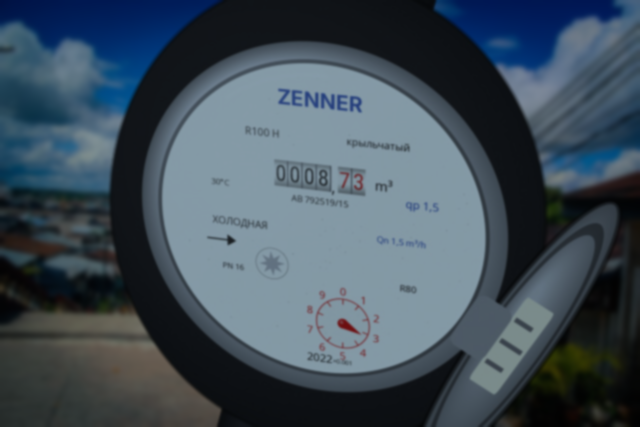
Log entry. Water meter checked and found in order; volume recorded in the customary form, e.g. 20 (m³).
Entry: 8.733 (m³)
